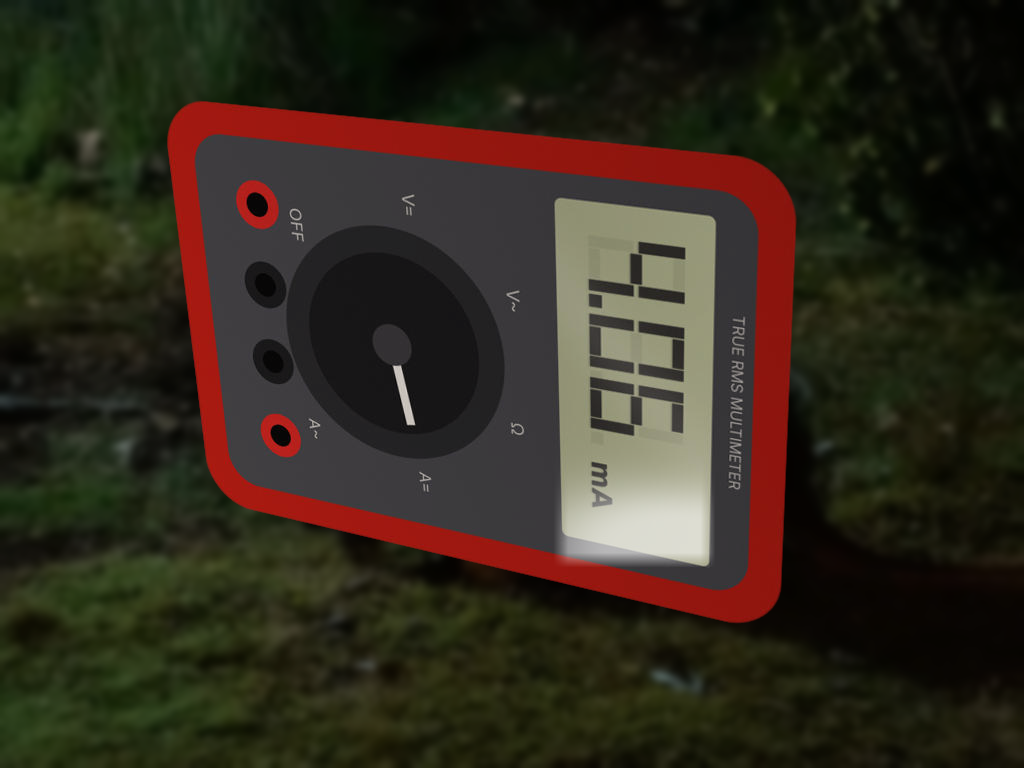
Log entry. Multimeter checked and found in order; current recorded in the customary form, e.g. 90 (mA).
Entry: 4.06 (mA)
